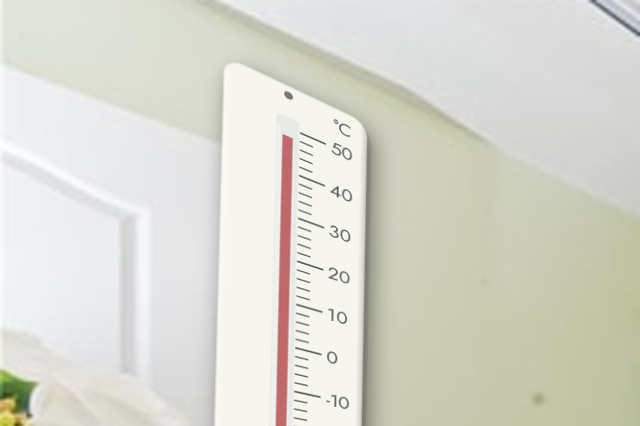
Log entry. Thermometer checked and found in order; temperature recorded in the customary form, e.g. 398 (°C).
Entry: 48 (°C)
